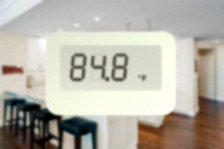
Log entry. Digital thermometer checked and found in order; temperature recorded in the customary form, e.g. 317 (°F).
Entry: 84.8 (°F)
